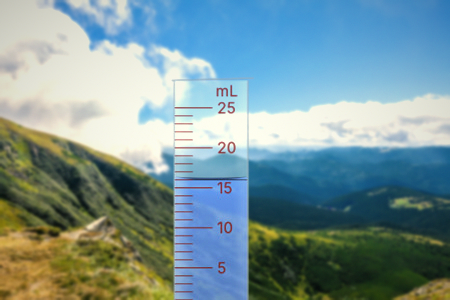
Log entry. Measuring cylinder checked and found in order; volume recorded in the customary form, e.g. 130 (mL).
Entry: 16 (mL)
